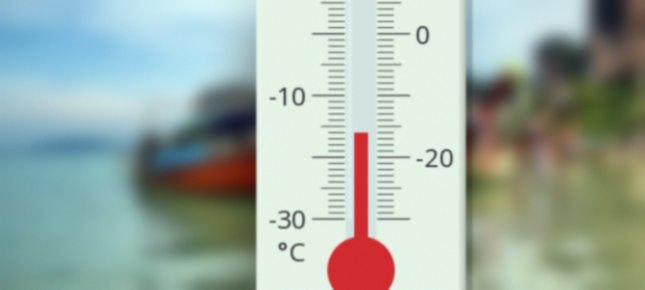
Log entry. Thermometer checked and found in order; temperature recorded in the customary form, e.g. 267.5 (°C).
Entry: -16 (°C)
